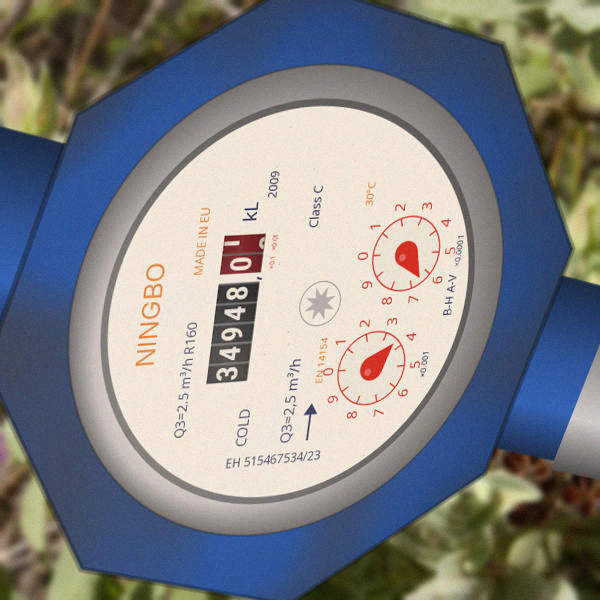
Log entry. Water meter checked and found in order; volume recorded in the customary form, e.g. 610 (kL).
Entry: 34948.0136 (kL)
